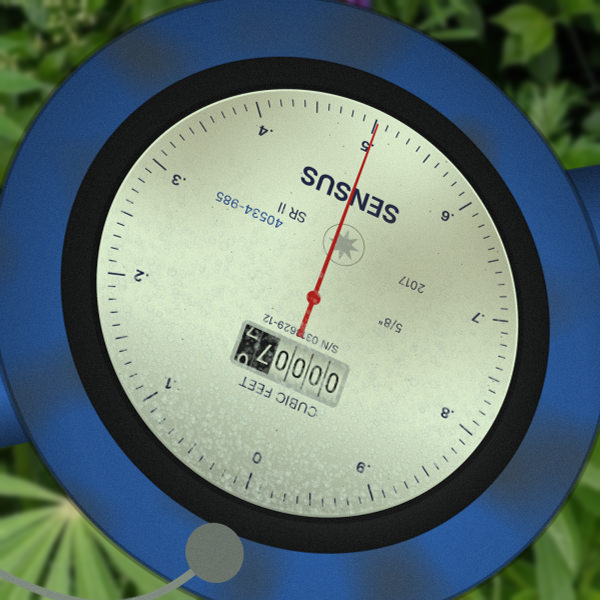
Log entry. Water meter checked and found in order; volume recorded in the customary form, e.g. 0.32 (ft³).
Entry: 76.50 (ft³)
